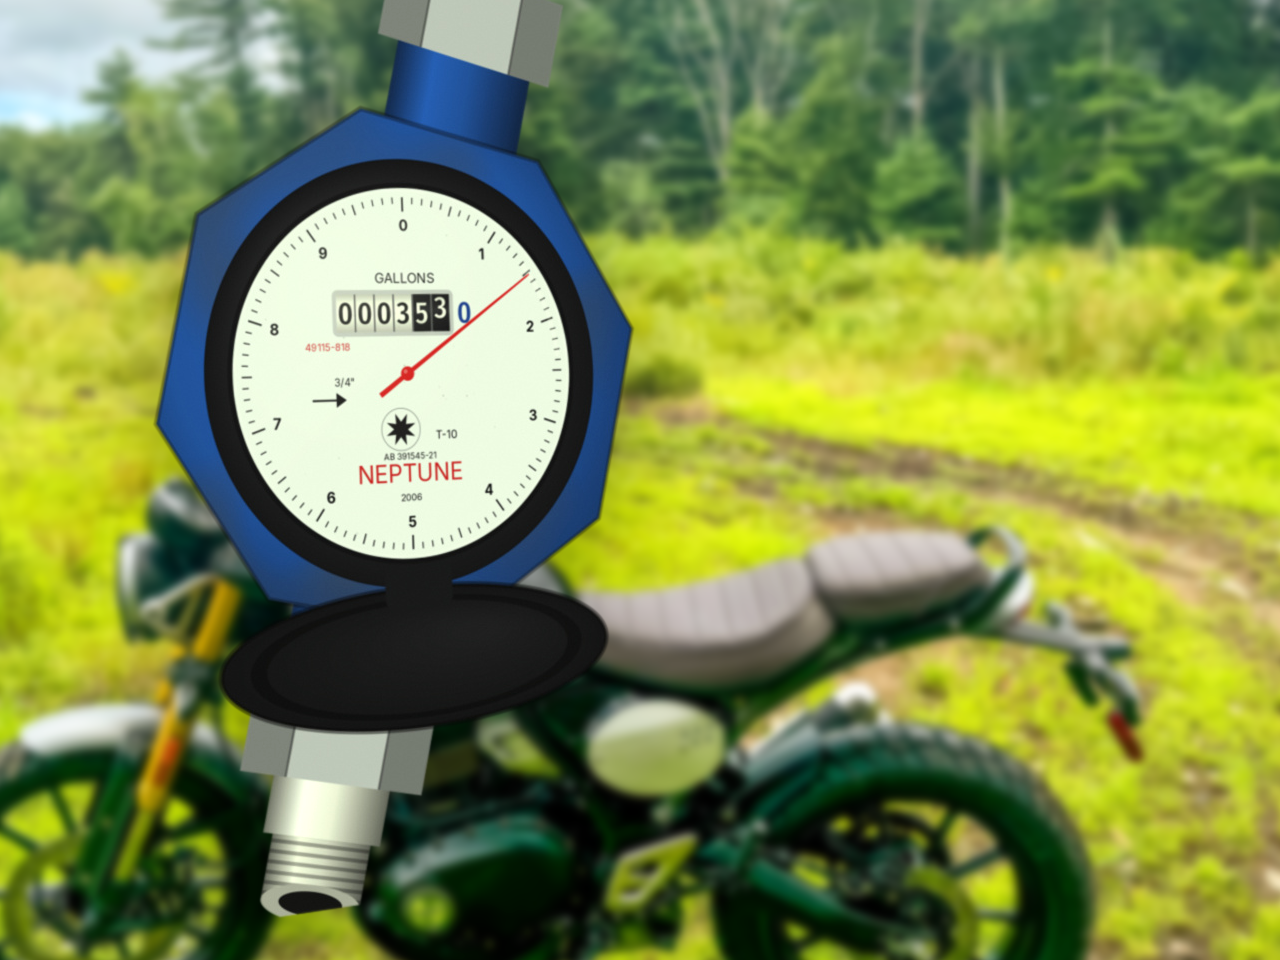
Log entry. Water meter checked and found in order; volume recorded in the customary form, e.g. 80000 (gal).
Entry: 3531.5 (gal)
